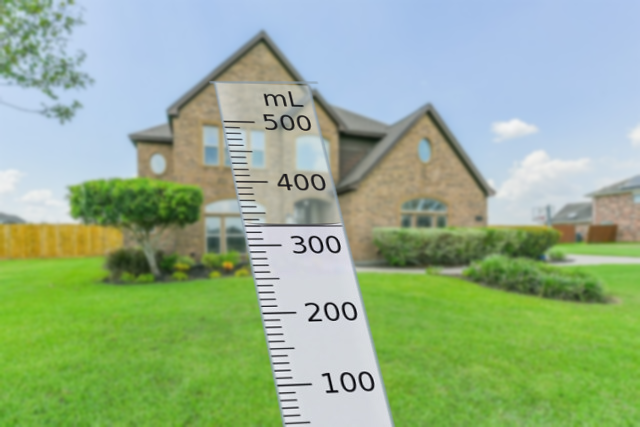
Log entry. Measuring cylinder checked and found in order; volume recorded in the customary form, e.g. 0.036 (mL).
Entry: 330 (mL)
